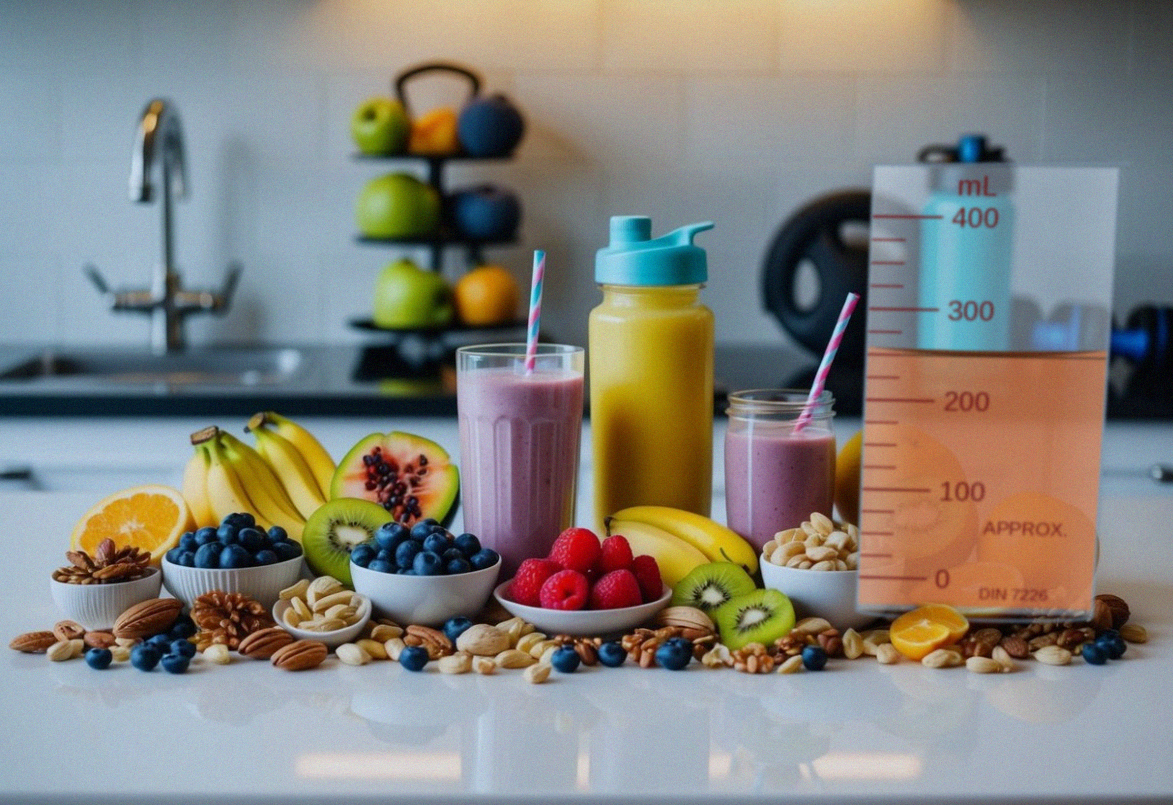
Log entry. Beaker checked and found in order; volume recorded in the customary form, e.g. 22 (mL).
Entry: 250 (mL)
